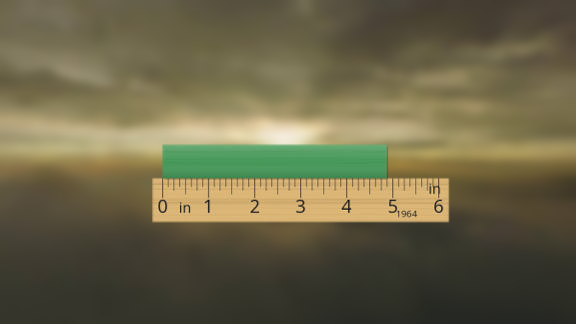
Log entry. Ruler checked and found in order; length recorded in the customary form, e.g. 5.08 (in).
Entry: 4.875 (in)
